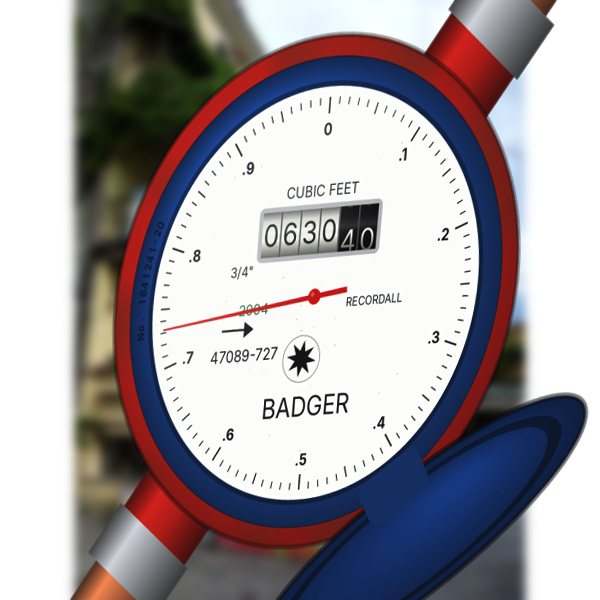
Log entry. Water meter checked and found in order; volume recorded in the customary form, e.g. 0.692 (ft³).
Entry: 63039.73 (ft³)
